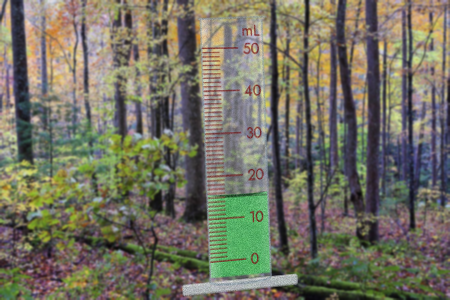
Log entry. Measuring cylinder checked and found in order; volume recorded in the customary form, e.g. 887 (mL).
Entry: 15 (mL)
